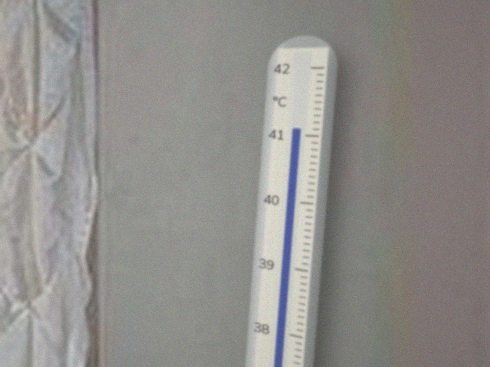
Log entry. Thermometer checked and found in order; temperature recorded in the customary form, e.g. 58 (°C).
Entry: 41.1 (°C)
